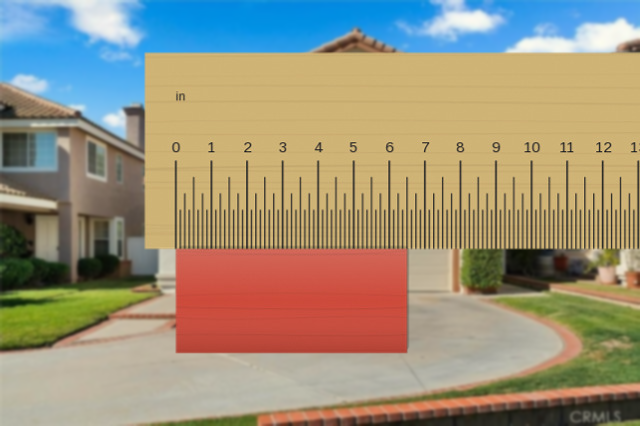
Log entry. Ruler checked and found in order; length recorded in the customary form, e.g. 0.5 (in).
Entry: 6.5 (in)
